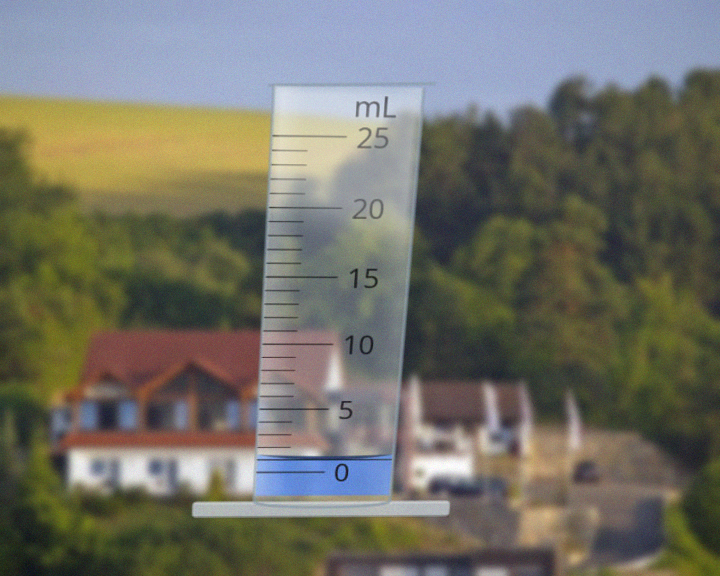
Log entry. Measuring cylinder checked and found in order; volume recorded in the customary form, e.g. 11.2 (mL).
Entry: 1 (mL)
